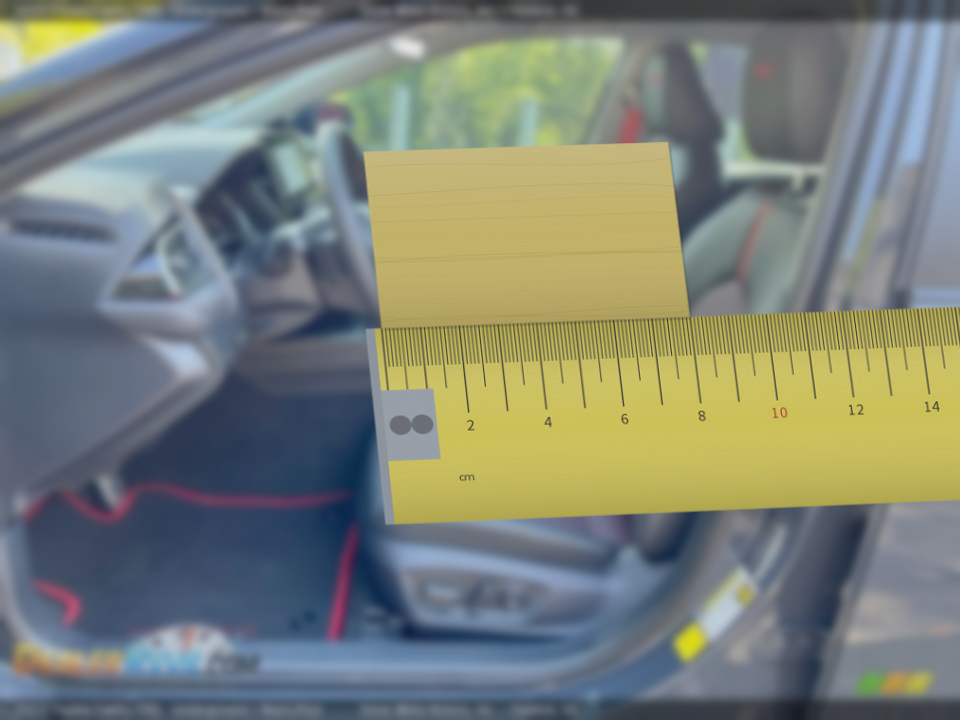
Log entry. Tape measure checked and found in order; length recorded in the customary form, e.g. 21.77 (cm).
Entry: 8 (cm)
